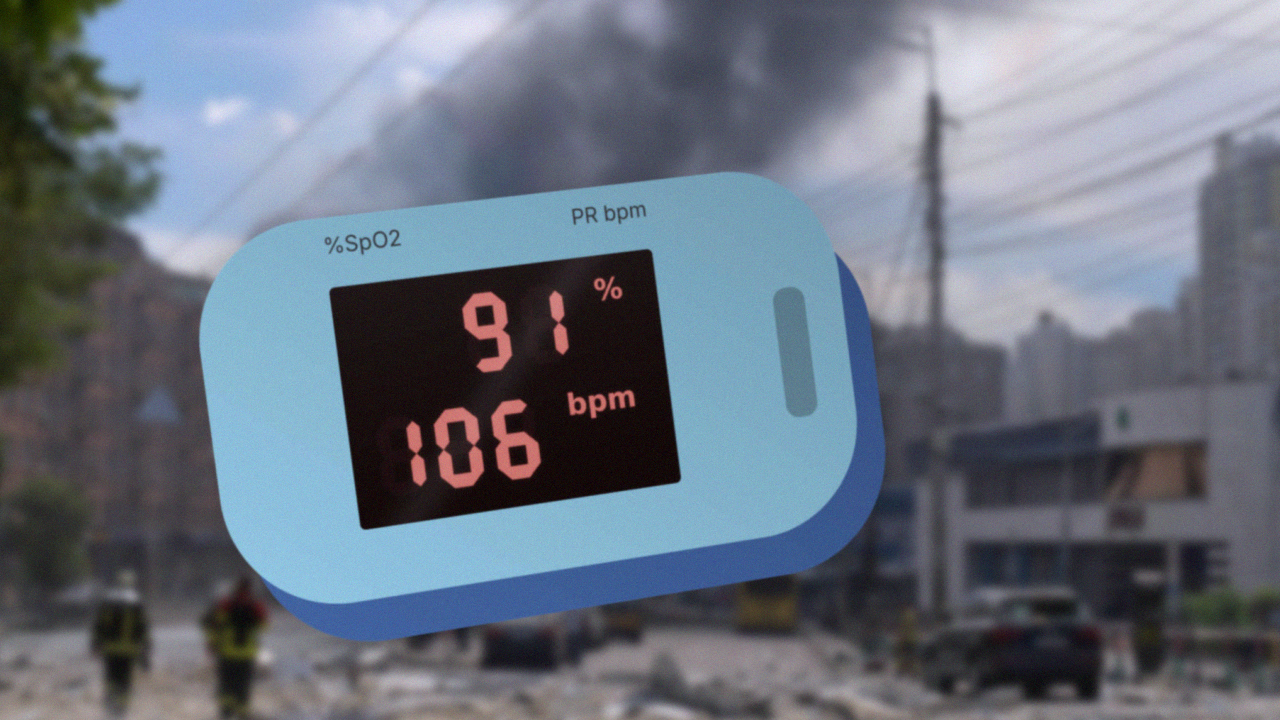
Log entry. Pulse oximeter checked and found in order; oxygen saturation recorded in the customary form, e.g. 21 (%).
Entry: 91 (%)
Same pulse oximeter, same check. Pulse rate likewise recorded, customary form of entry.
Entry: 106 (bpm)
